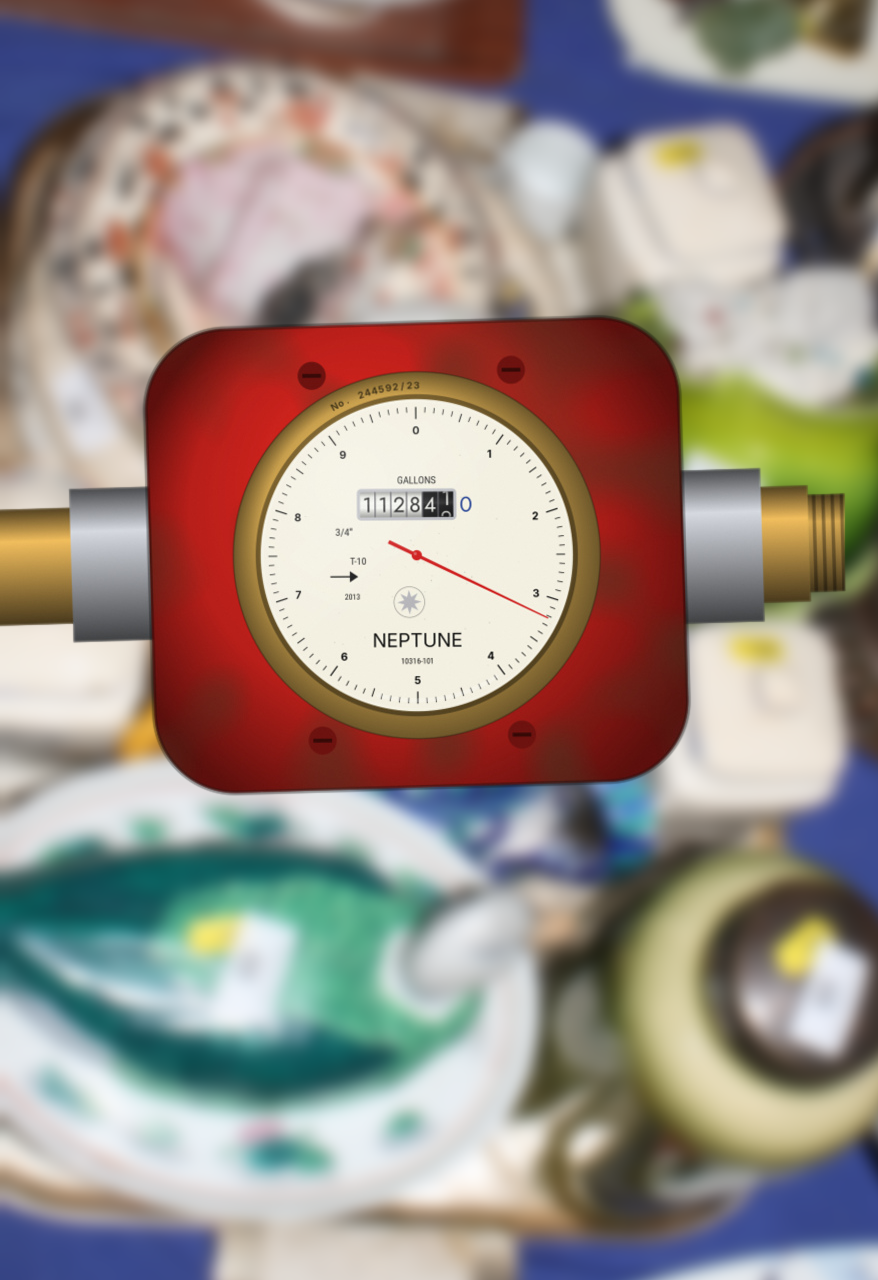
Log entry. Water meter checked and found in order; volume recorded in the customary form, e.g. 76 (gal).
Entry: 1128413.2 (gal)
